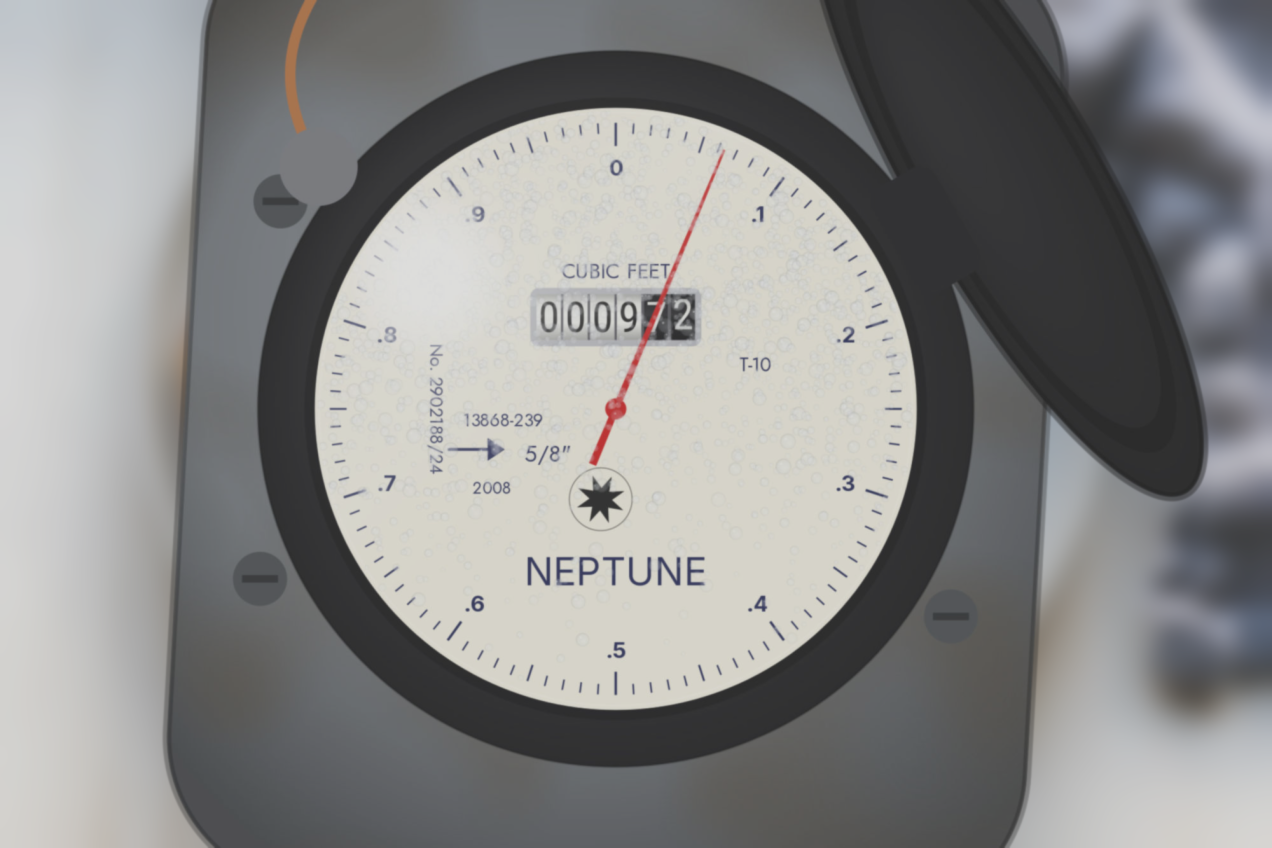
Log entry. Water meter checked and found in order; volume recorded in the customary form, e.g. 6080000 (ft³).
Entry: 972.06 (ft³)
